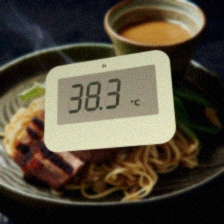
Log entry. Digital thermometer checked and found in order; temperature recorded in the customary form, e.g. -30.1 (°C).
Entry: 38.3 (°C)
